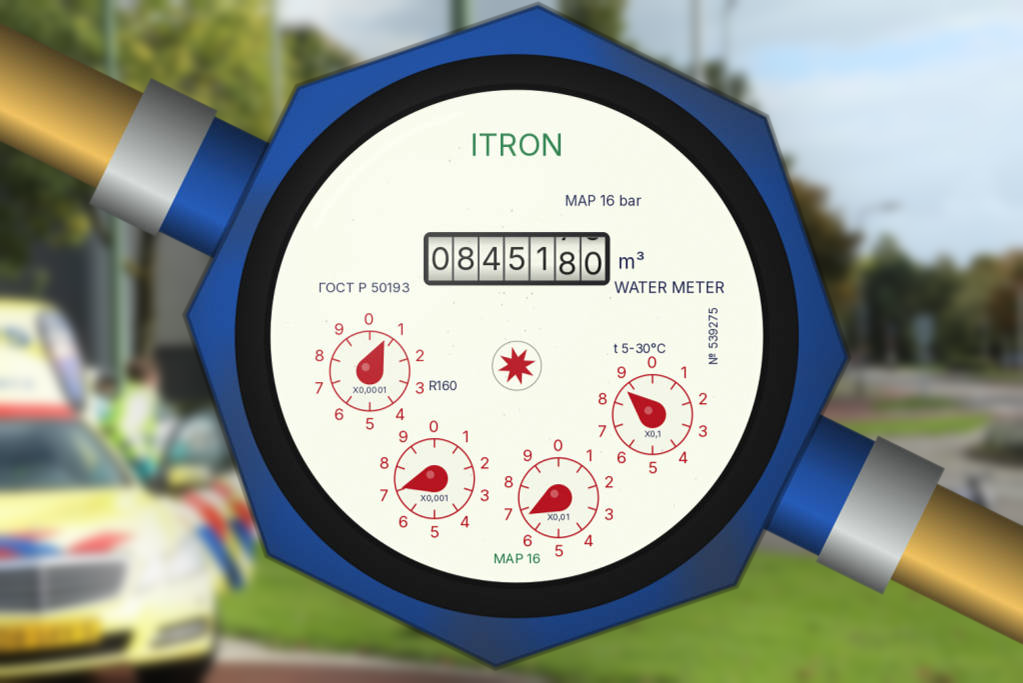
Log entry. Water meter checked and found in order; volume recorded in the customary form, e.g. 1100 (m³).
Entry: 845179.8670 (m³)
